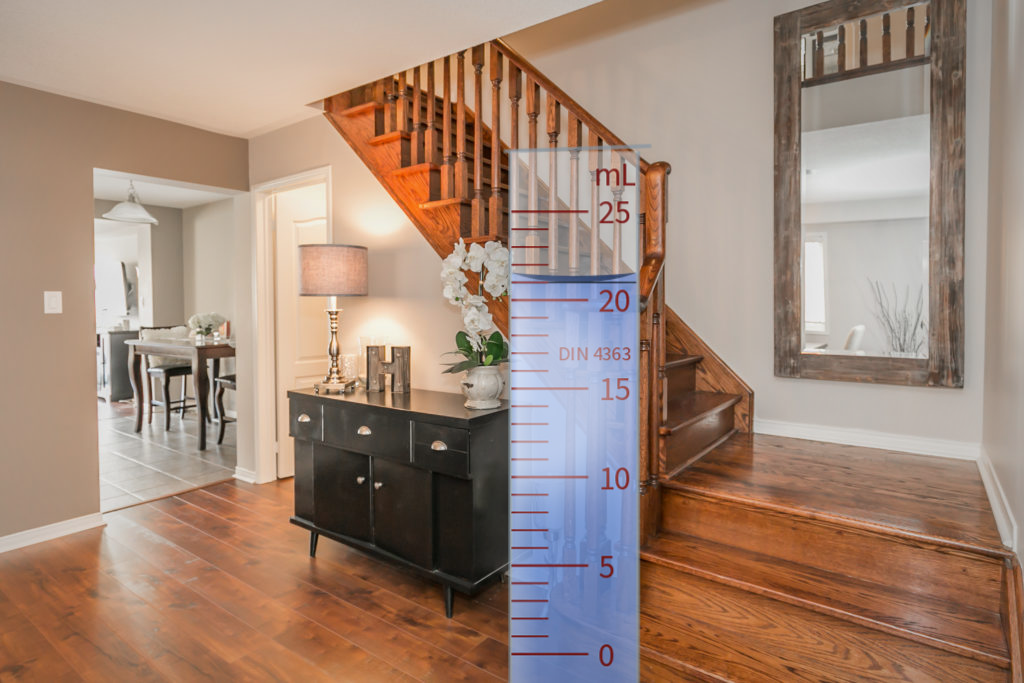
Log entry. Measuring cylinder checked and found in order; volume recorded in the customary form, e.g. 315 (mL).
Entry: 21 (mL)
